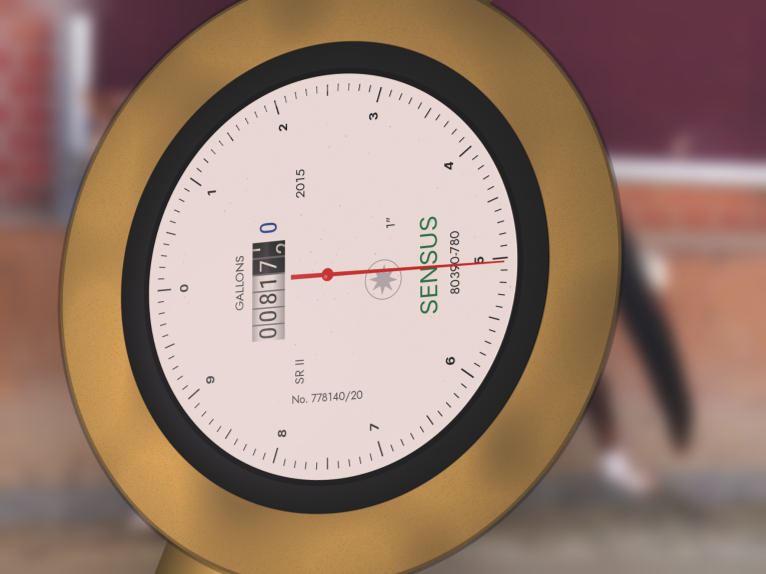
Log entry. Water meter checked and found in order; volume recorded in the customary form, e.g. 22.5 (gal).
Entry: 81715.0 (gal)
